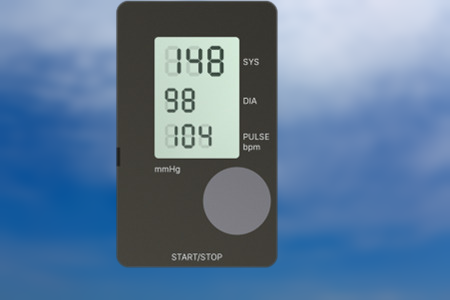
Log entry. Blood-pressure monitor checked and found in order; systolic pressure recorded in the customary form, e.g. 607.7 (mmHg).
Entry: 148 (mmHg)
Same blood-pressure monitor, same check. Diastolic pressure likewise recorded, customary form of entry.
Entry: 98 (mmHg)
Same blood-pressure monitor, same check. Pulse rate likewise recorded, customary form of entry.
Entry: 104 (bpm)
